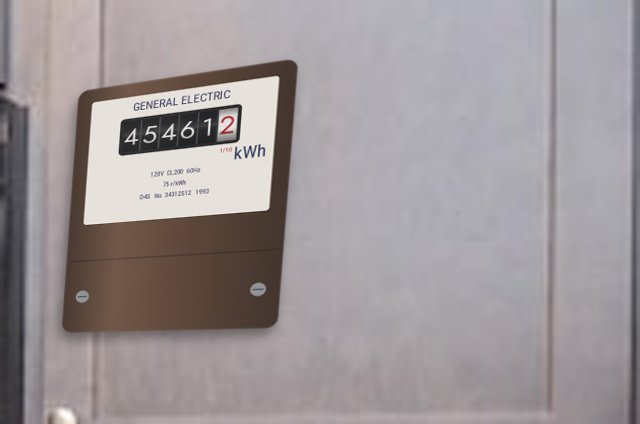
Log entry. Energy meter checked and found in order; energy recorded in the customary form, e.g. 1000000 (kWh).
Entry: 45461.2 (kWh)
